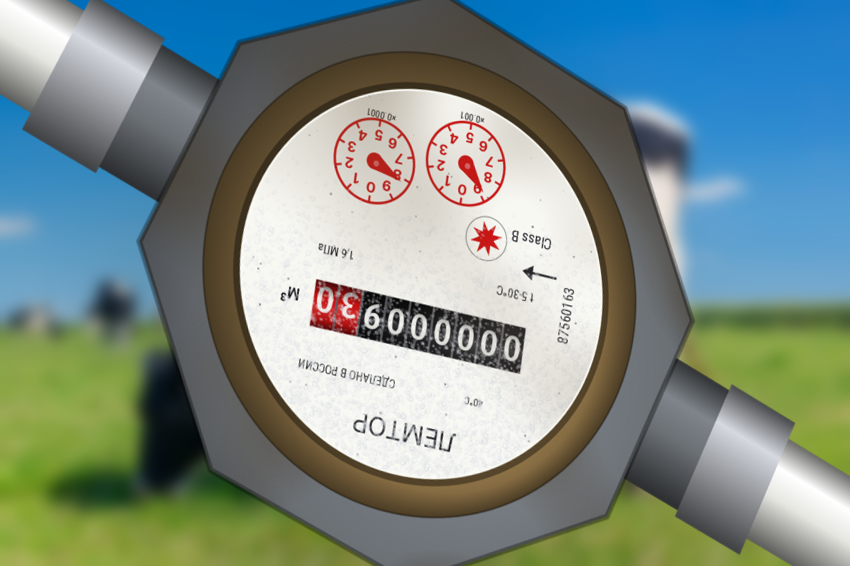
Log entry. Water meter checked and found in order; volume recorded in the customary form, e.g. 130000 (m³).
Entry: 9.2988 (m³)
